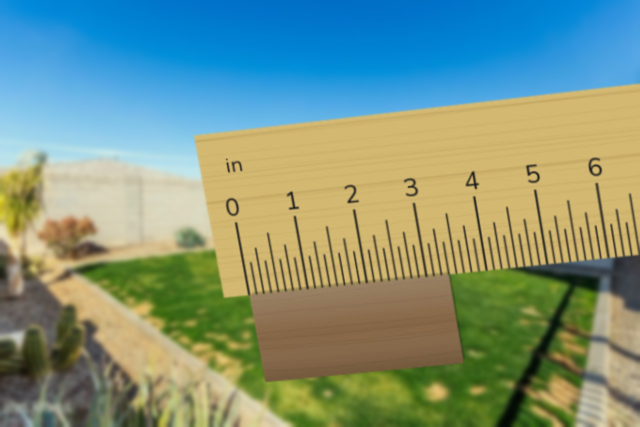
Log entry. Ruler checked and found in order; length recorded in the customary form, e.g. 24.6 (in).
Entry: 3.375 (in)
